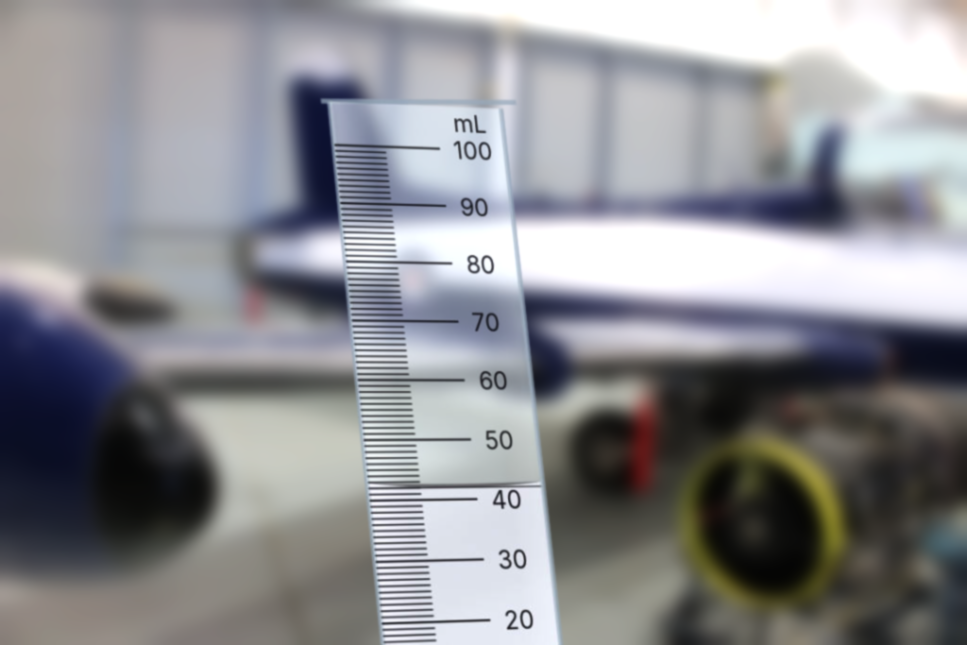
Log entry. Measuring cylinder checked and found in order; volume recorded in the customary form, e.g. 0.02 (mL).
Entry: 42 (mL)
